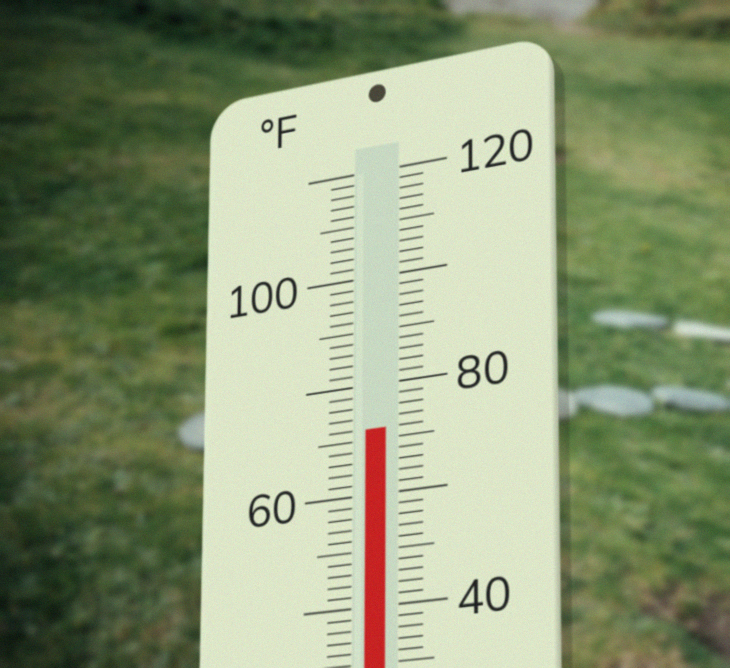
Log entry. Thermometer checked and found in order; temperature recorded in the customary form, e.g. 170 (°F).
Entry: 72 (°F)
